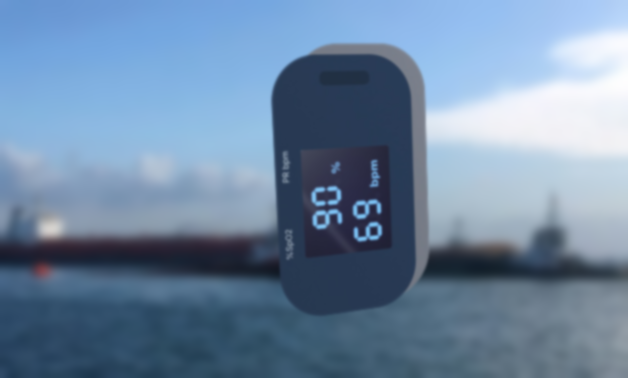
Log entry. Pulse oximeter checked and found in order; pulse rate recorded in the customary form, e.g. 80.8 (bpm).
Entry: 69 (bpm)
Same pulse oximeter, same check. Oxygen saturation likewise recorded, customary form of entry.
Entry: 90 (%)
